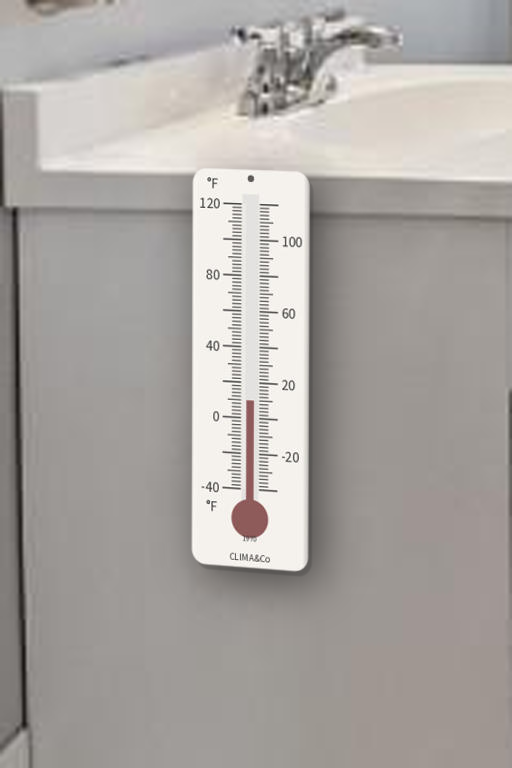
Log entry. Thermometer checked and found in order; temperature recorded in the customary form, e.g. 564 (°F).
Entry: 10 (°F)
